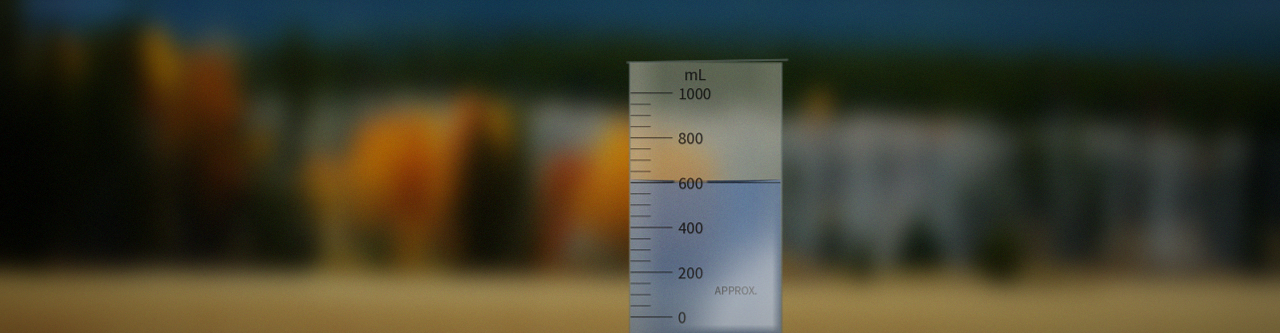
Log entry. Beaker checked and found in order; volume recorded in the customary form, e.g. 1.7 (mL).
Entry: 600 (mL)
